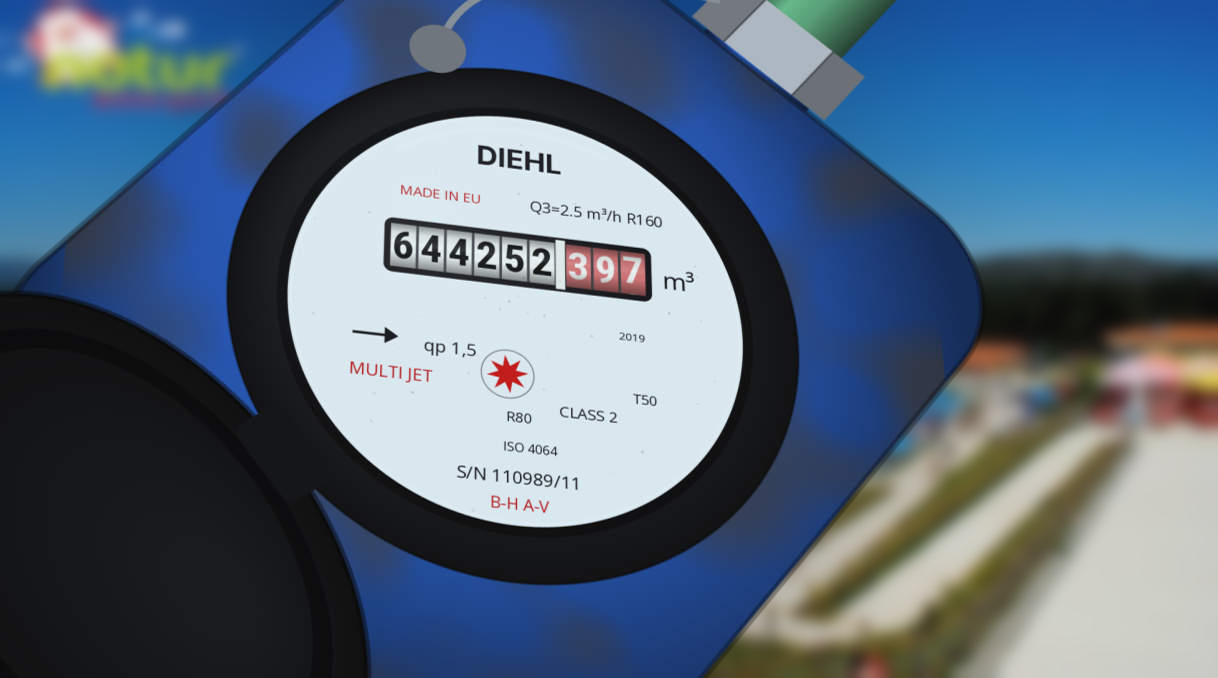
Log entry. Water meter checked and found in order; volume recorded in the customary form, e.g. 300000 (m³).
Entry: 644252.397 (m³)
